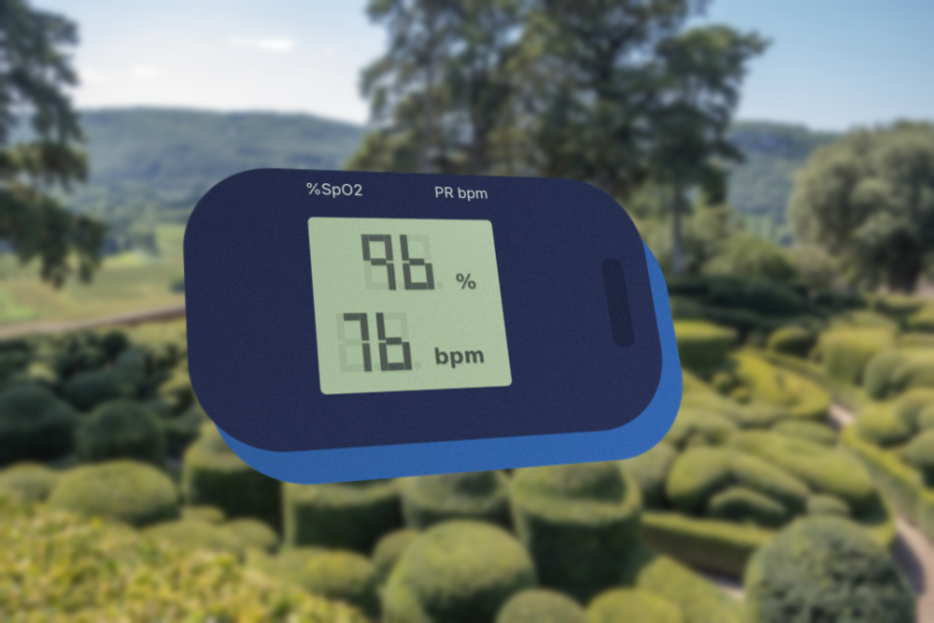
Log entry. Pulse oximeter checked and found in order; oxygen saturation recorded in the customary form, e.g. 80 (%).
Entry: 96 (%)
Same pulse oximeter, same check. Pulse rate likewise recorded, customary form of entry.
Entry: 76 (bpm)
